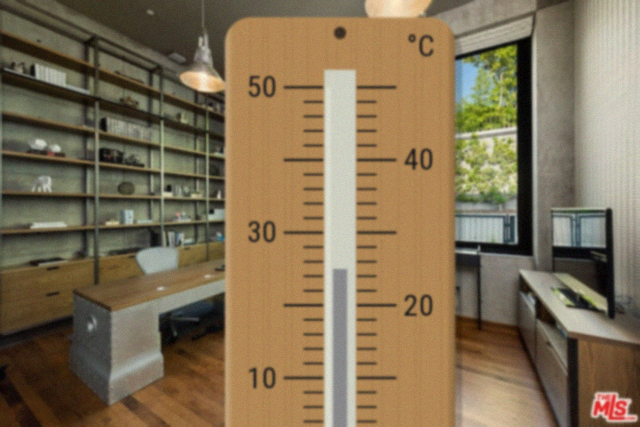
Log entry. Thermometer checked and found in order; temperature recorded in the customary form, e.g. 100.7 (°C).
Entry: 25 (°C)
